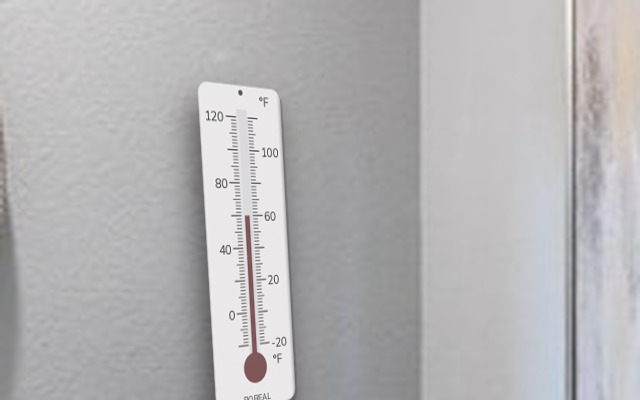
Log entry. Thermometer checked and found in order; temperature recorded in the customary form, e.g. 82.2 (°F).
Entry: 60 (°F)
